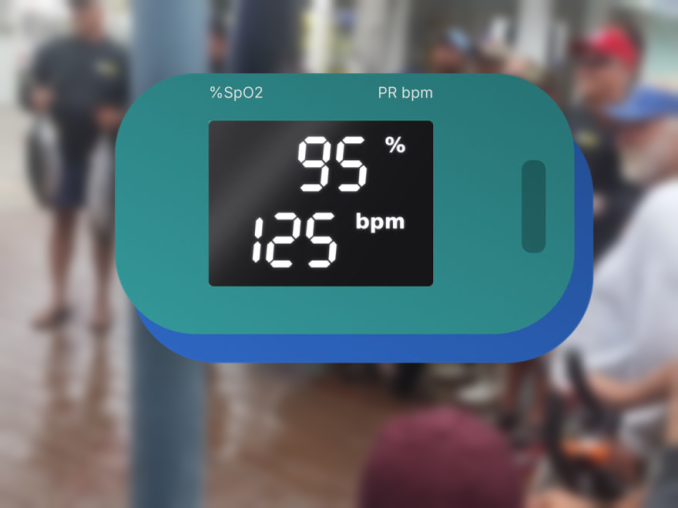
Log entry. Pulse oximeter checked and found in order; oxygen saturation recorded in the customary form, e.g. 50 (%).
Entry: 95 (%)
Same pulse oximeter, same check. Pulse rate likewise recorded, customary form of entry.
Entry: 125 (bpm)
